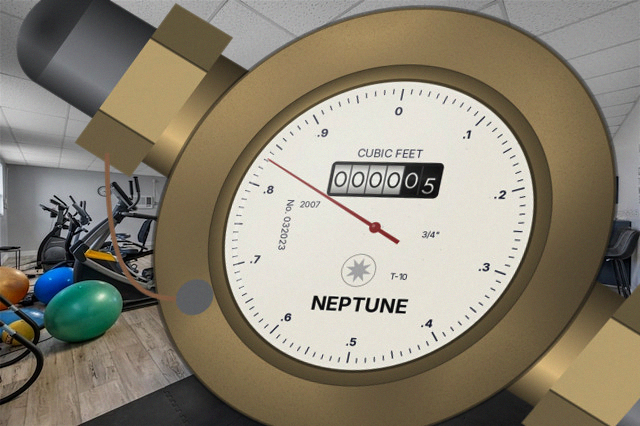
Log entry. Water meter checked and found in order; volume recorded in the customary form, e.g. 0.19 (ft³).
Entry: 4.83 (ft³)
